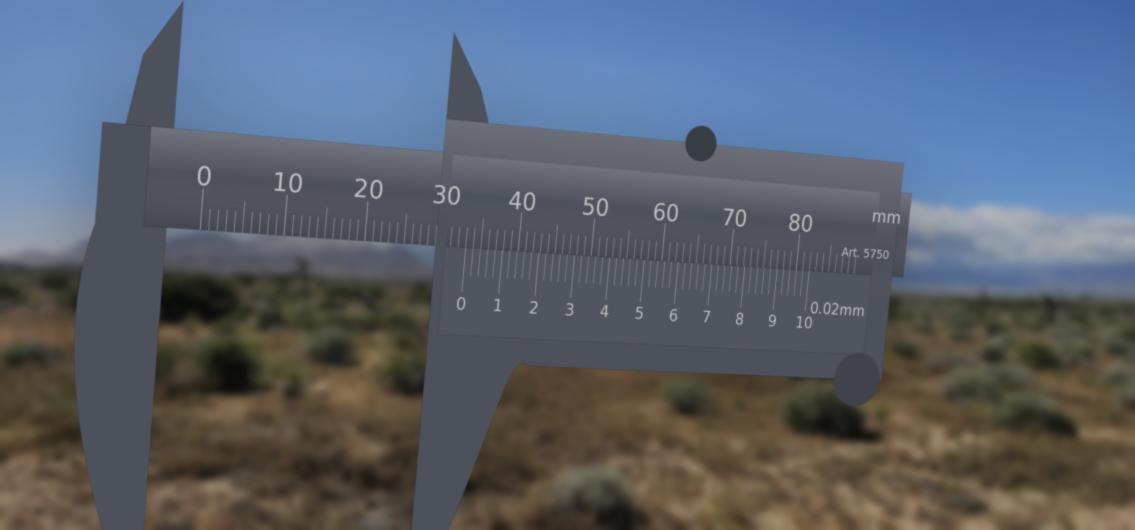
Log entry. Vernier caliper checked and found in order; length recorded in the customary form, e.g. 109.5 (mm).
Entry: 33.0 (mm)
